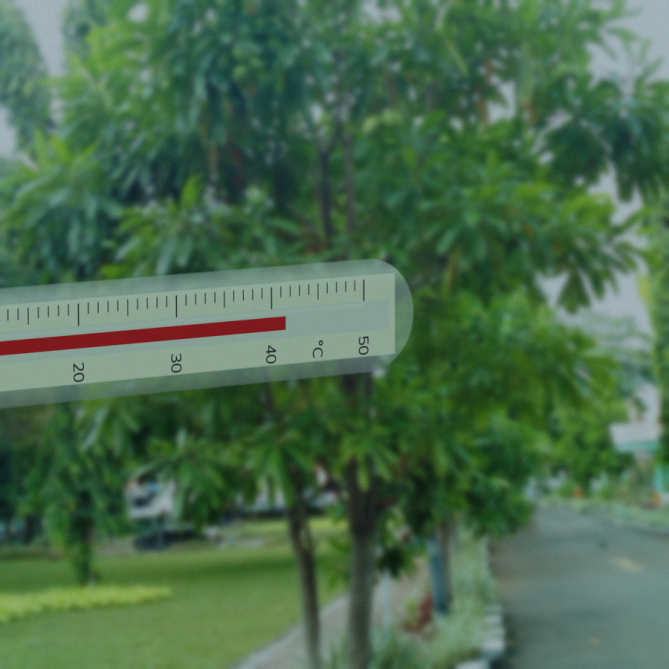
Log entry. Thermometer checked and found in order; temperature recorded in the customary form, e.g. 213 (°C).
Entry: 41.5 (°C)
